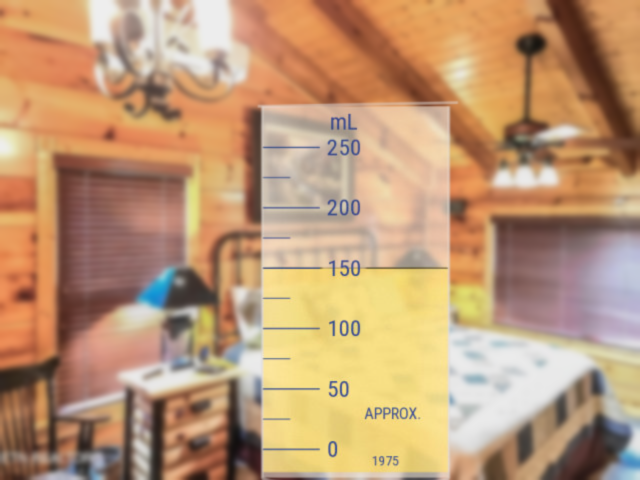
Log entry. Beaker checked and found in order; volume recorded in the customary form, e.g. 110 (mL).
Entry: 150 (mL)
